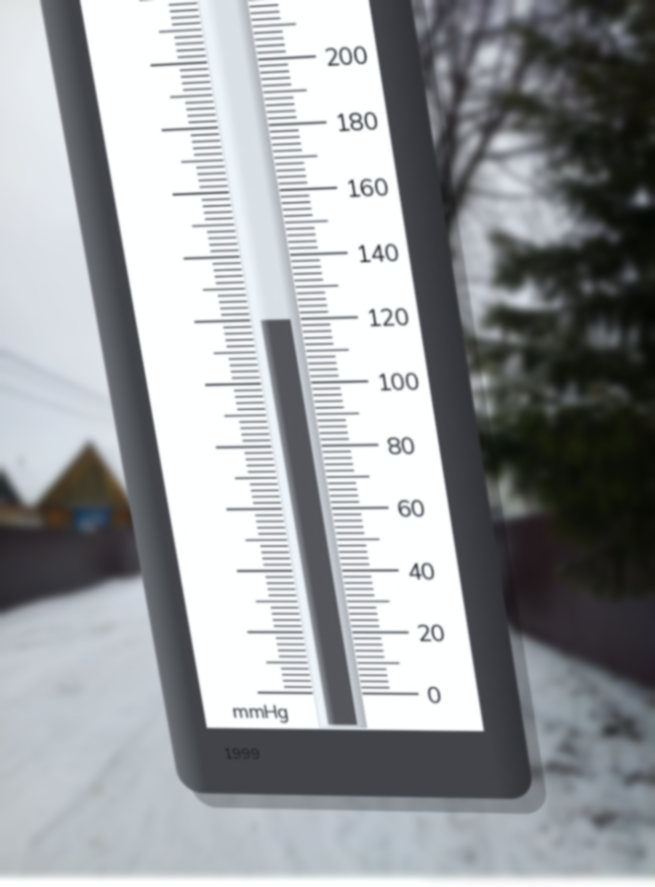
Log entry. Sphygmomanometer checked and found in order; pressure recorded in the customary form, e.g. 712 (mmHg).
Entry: 120 (mmHg)
